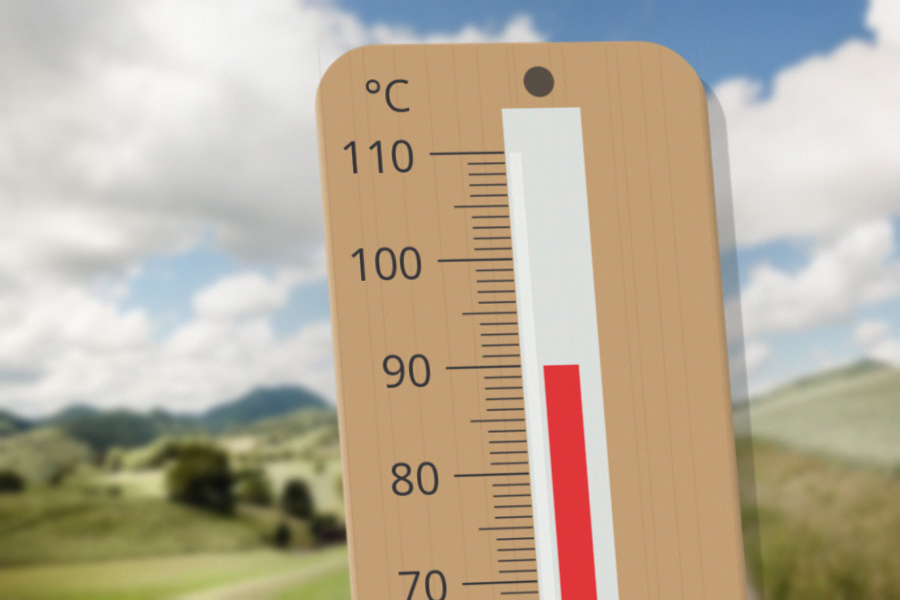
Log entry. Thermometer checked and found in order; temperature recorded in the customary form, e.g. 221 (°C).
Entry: 90 (°C)
